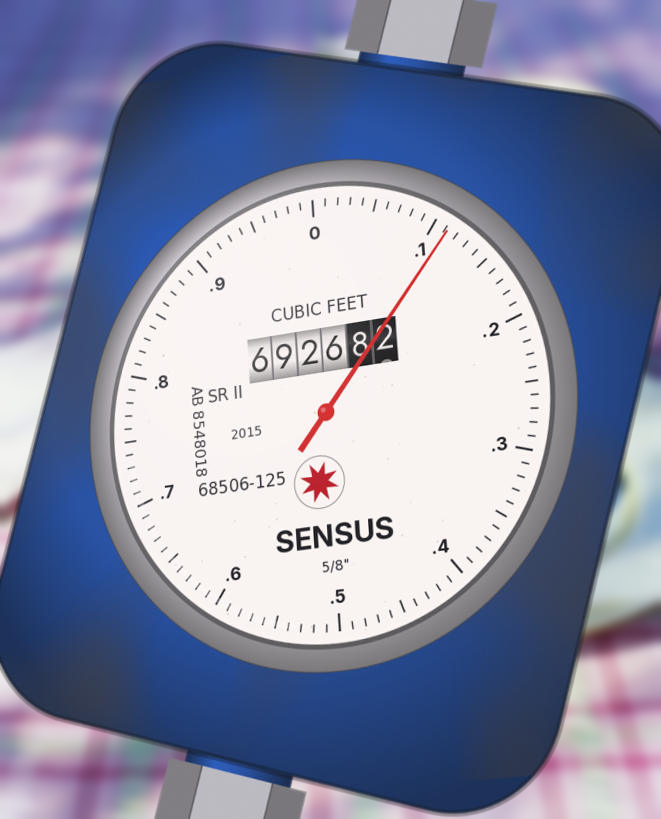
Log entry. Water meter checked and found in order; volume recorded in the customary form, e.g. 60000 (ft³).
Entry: 692682.11 (ft³)
